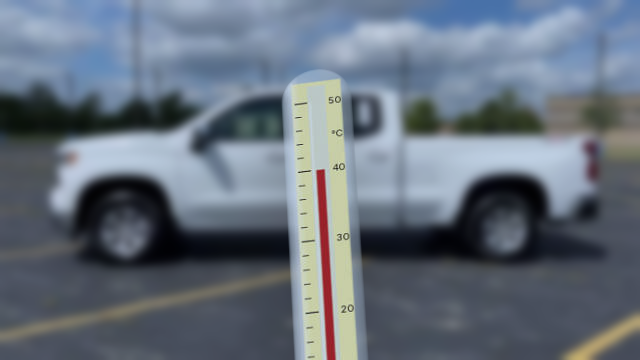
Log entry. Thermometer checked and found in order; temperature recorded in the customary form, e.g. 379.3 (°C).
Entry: 40 (°C)
